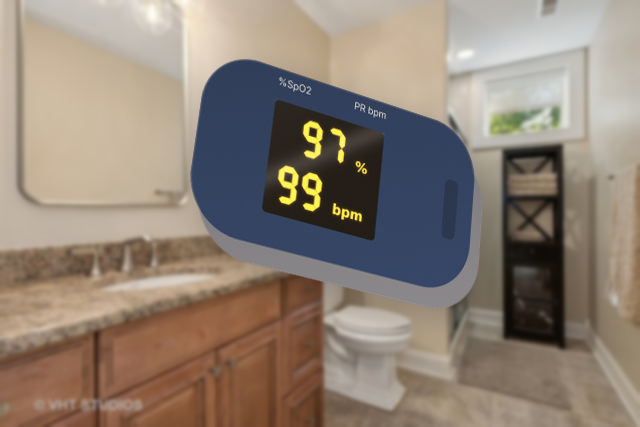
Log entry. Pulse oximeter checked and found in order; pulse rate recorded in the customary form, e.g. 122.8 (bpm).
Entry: 99 (bpm)
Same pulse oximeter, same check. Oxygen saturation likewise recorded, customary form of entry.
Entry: 97 (%)
